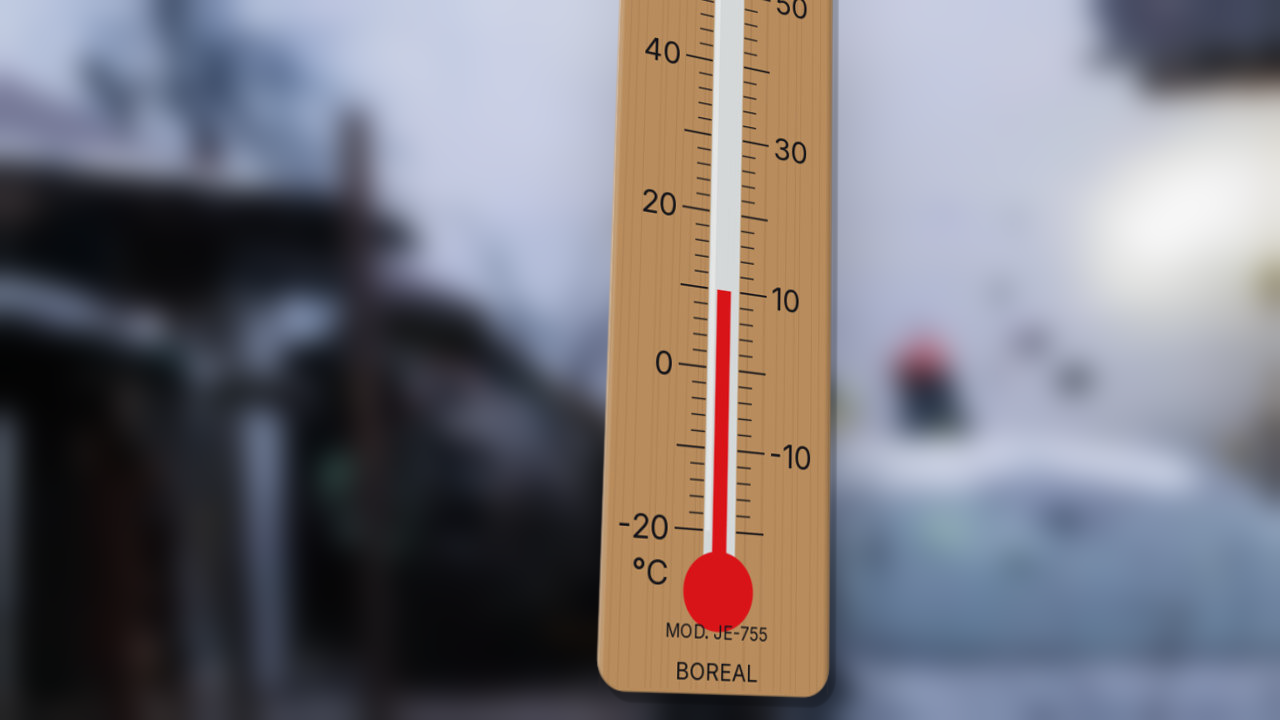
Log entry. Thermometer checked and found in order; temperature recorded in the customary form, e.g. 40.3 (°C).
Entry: 10 (°C)
